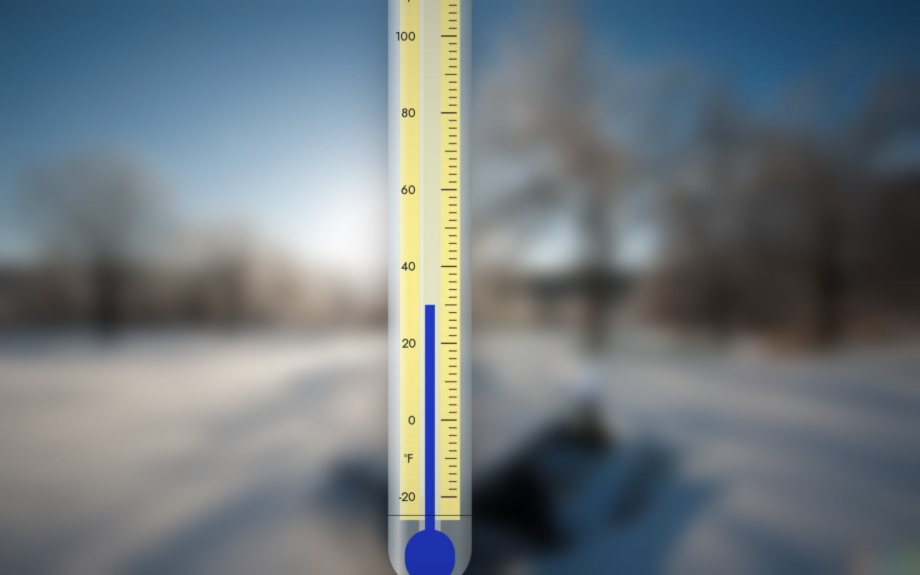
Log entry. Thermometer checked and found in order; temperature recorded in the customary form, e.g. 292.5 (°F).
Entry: 30 (°F)
